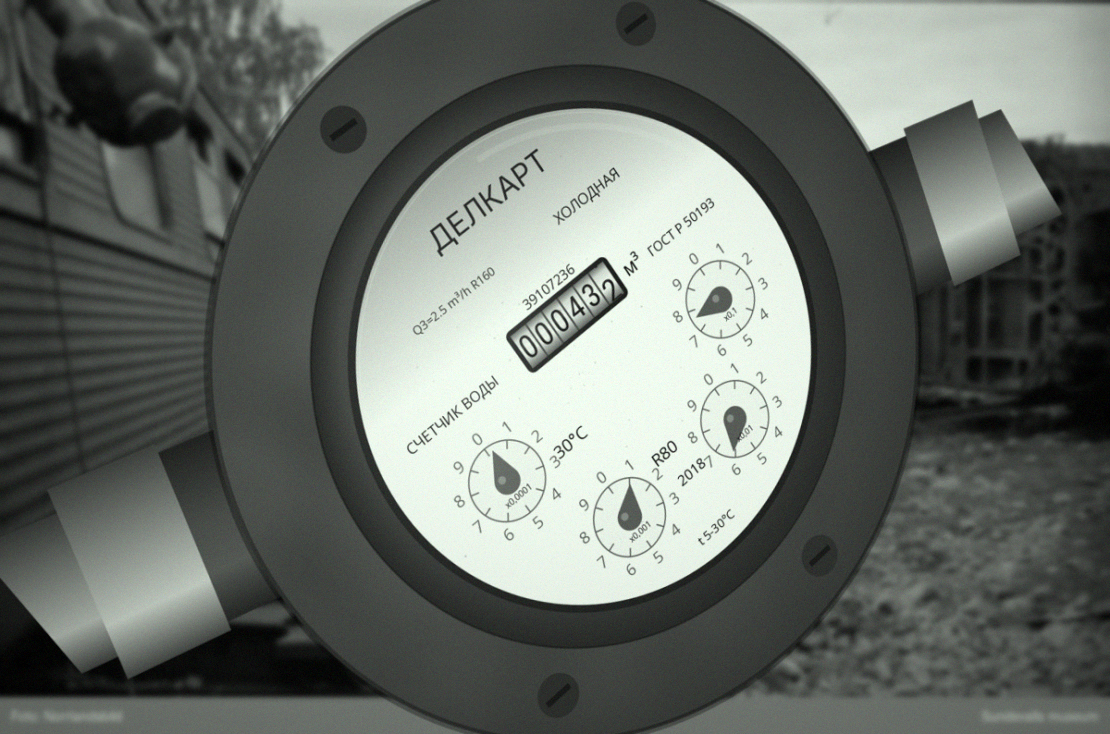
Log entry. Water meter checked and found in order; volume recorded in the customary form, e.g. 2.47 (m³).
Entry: 431.7610 (m³)
